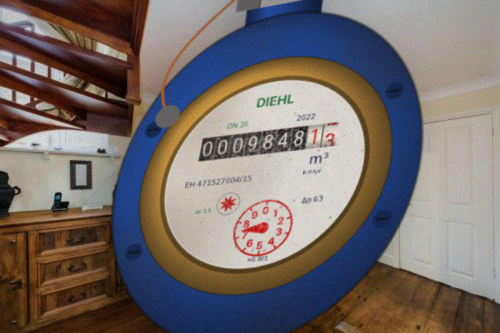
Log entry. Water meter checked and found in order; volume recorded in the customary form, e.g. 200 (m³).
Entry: 9848.127 (m³)
